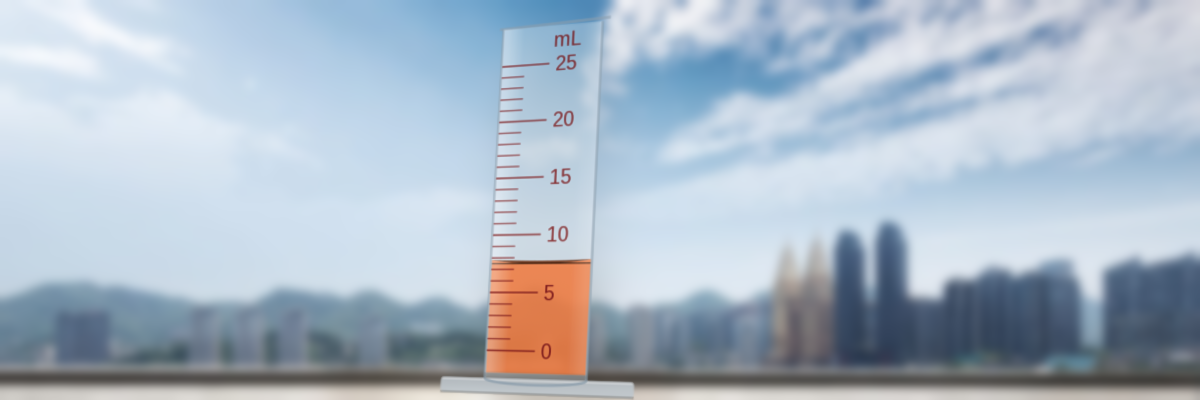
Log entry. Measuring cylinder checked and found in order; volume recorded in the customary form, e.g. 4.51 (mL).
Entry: 7.5 (mL)
